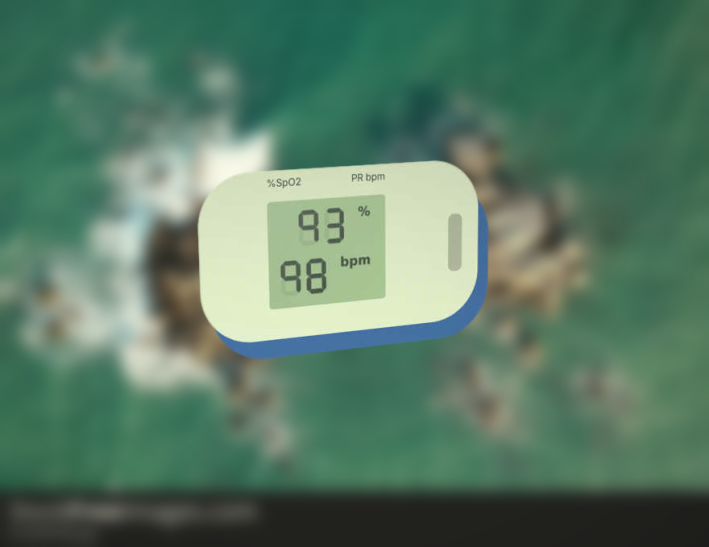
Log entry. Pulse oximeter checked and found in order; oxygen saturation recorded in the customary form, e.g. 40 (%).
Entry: 93 (%)
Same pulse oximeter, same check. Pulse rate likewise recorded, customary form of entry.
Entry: 98 (bpm)
